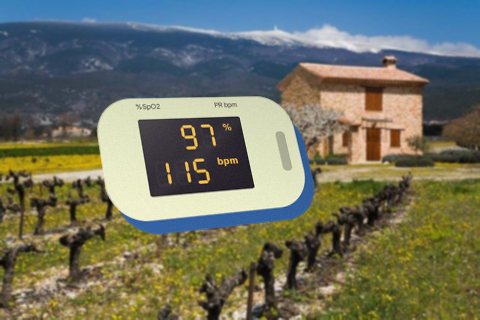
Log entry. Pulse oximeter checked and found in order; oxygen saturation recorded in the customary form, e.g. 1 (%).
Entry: 97 (%)
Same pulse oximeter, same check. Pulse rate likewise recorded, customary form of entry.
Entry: 115 (bpm)
